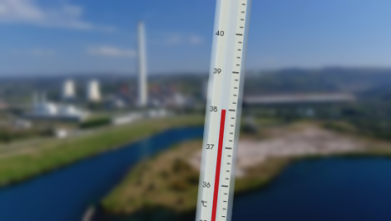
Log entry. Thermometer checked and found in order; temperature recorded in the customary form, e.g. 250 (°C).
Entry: 38 (°C)
